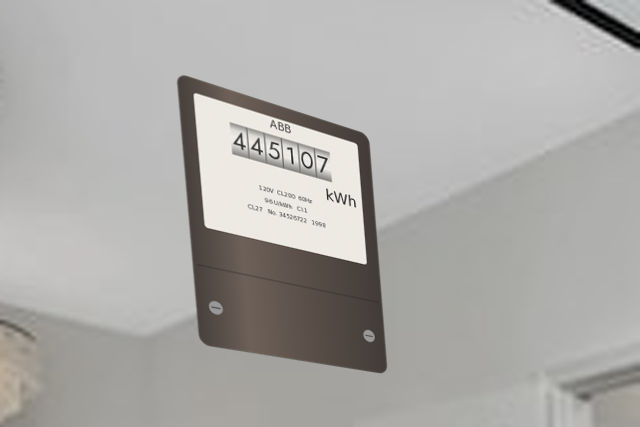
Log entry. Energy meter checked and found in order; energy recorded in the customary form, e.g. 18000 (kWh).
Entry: 445107 (kWh)
